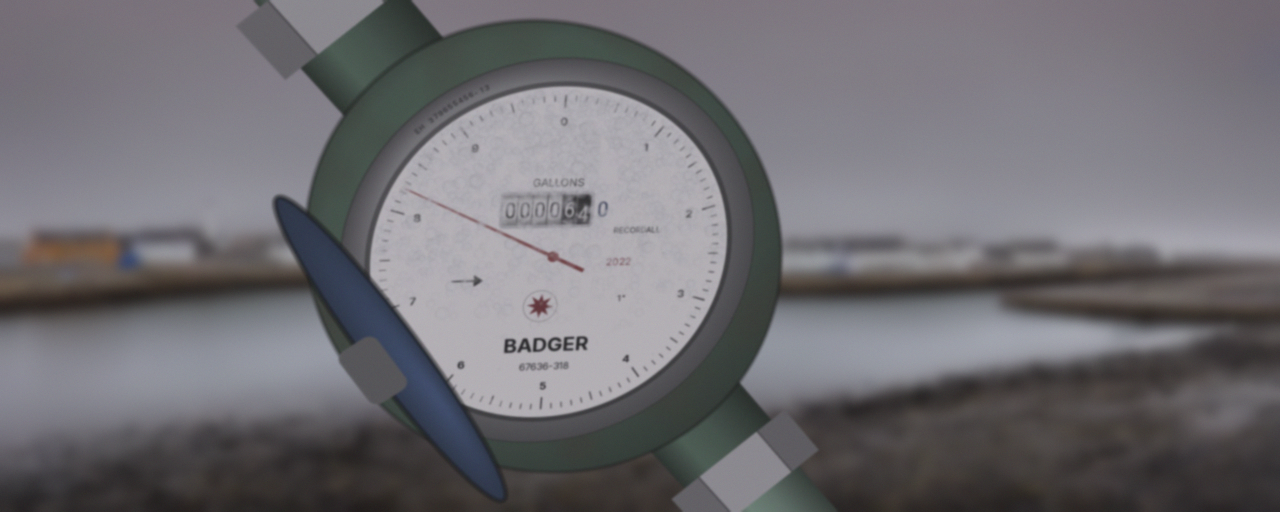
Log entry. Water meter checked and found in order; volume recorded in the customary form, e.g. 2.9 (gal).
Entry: 638.2 (gal)
